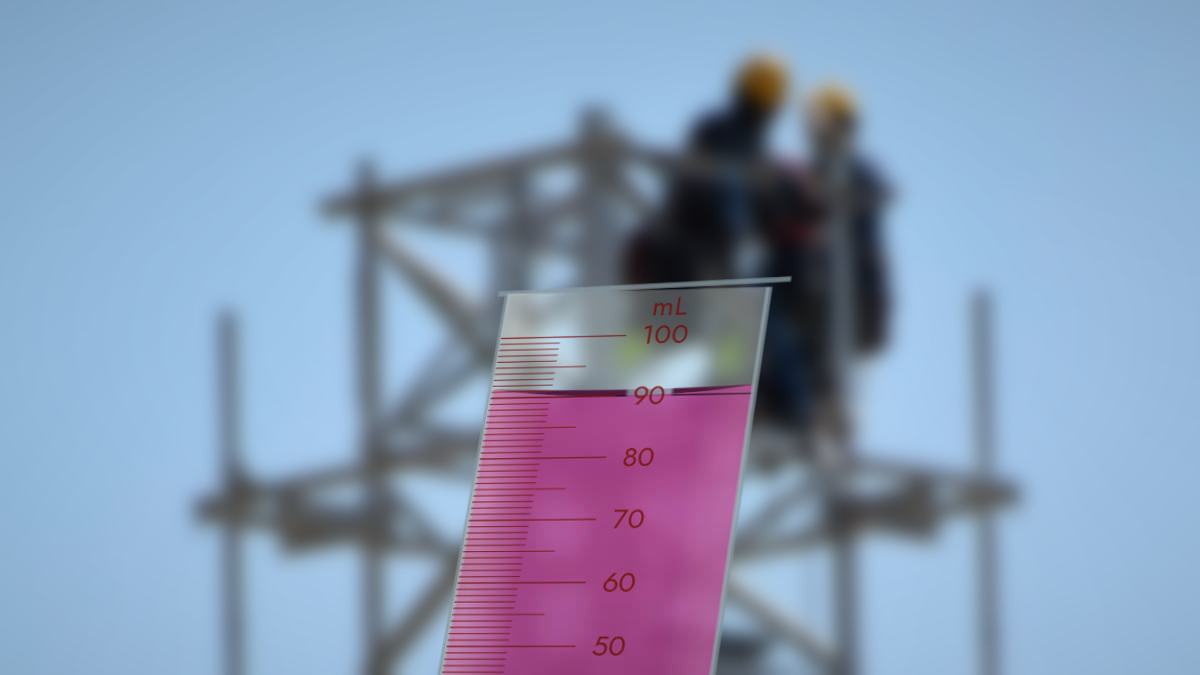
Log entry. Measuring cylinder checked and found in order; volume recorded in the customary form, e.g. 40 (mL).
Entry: 90 (mL)
